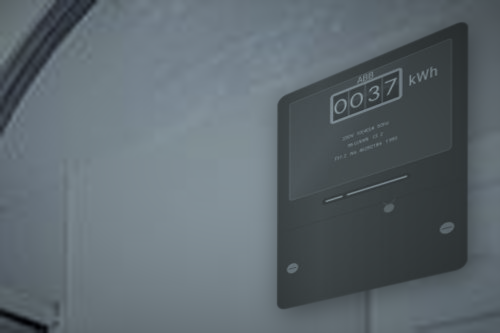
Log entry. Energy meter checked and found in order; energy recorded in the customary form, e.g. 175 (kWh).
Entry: 37 (kWh)
